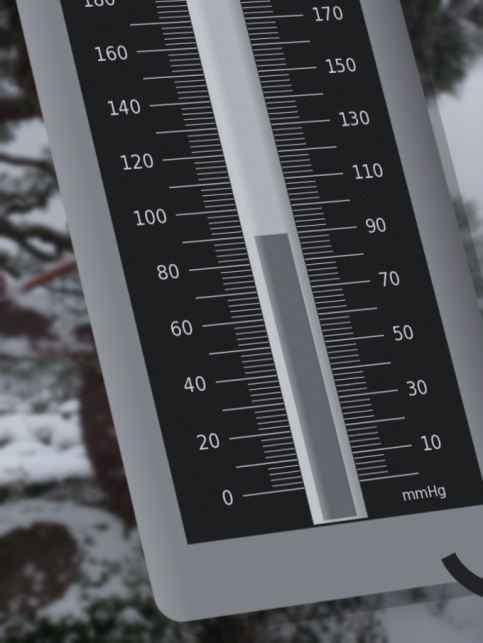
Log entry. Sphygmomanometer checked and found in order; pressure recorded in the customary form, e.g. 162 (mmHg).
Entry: 90 (mmHg)
